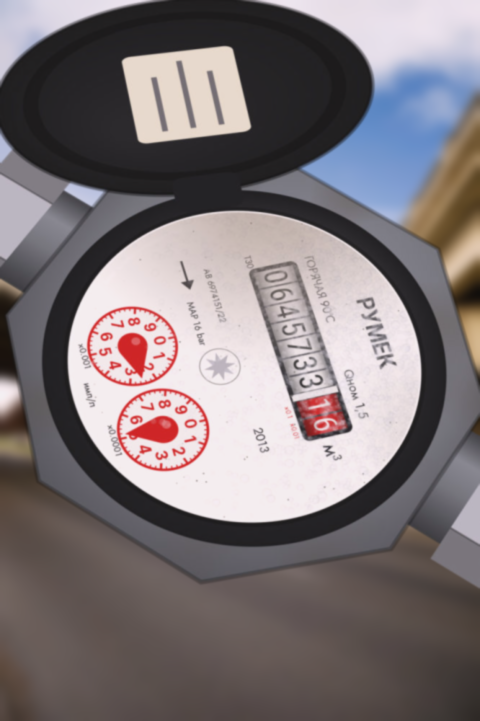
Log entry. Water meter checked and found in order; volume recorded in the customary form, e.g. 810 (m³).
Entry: 645733.1625 (m³)
